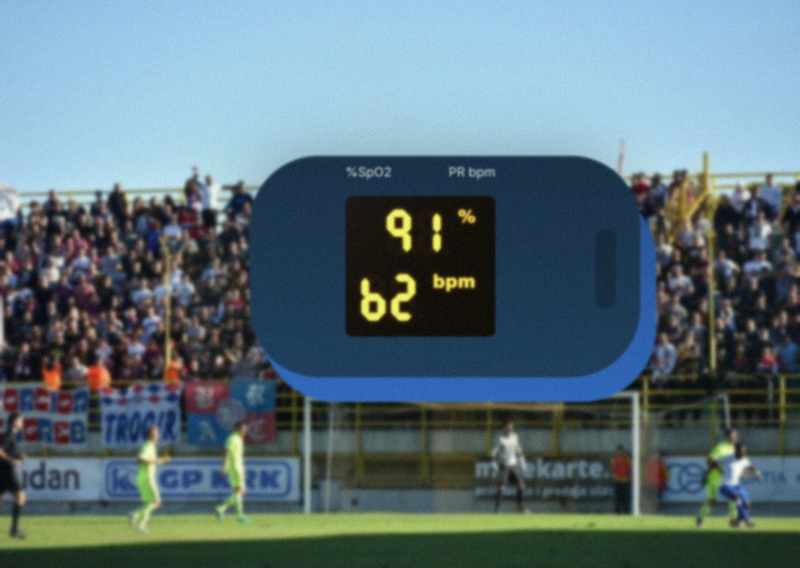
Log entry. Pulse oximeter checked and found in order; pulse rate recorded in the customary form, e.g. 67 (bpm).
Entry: 62 (bpm)
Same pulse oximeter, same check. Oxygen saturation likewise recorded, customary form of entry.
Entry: 91 (%)
